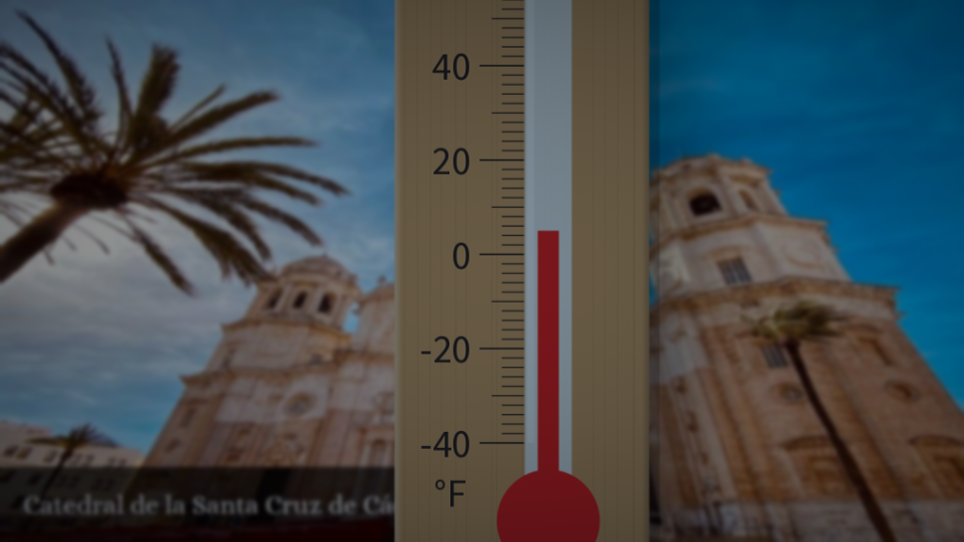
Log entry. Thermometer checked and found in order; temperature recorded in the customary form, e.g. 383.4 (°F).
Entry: 5 (°F)
